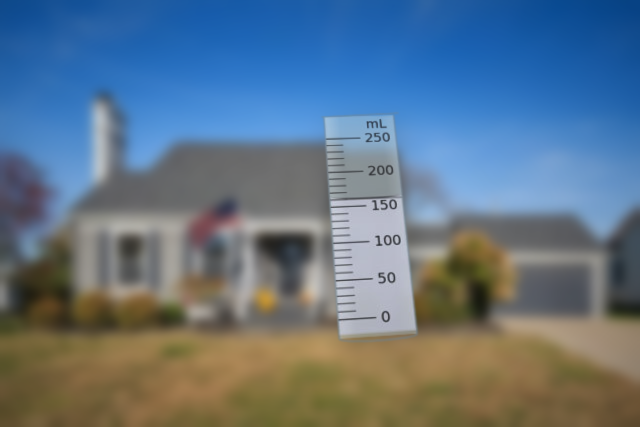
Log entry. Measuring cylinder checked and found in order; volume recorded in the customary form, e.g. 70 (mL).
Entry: 160 (mL)
